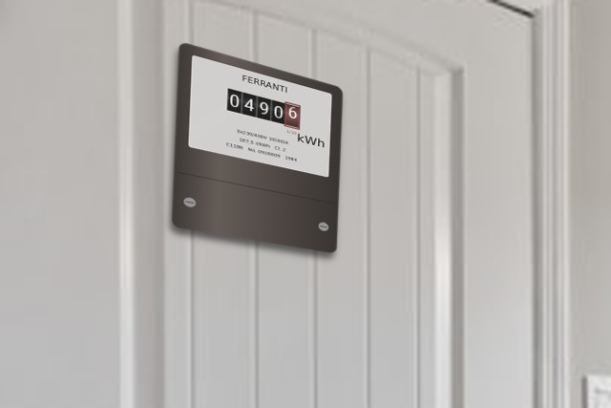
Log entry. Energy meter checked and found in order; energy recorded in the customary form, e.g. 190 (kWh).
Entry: 490.6 (kWh)
